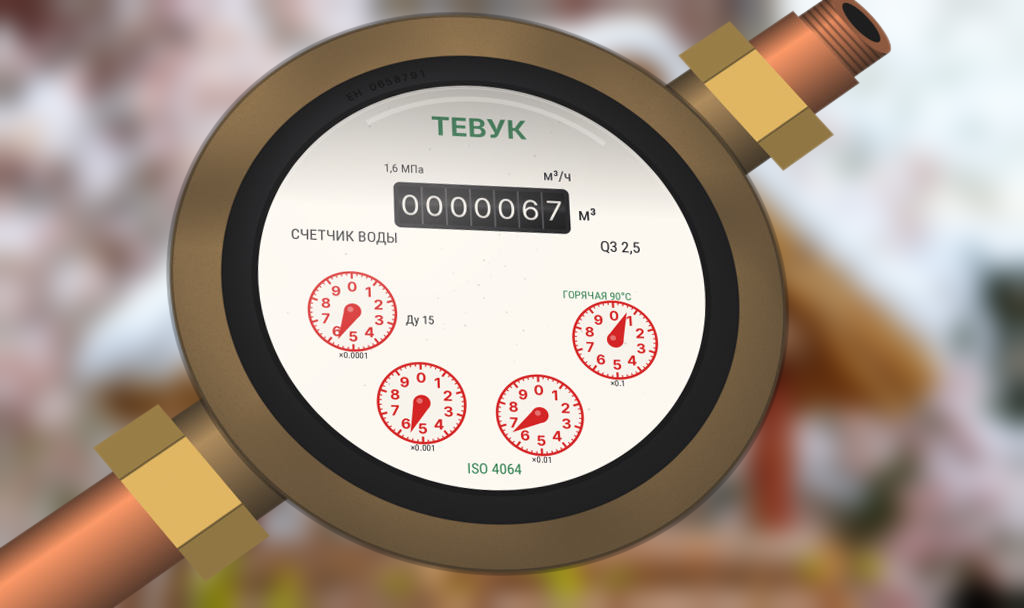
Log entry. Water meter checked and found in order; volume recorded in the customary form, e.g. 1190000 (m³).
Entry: 67.0655 (m³)
